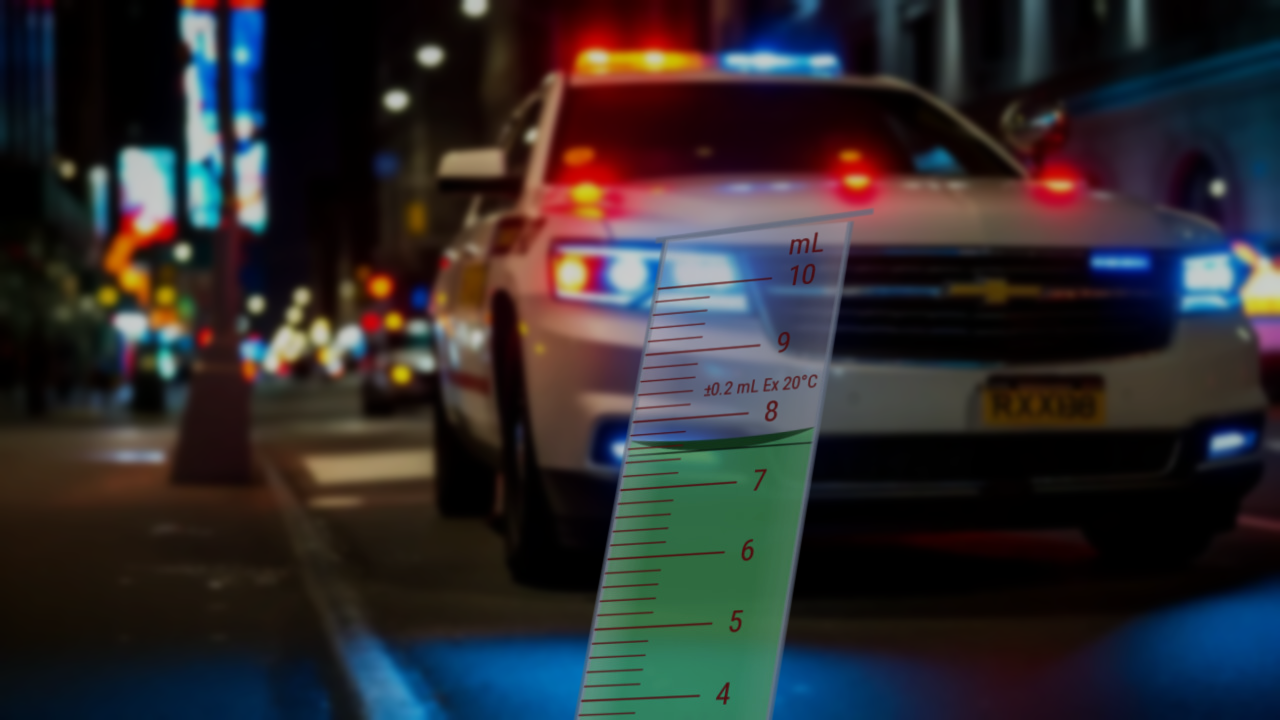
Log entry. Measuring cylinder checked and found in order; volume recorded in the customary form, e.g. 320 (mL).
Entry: 7.5 (mL)
